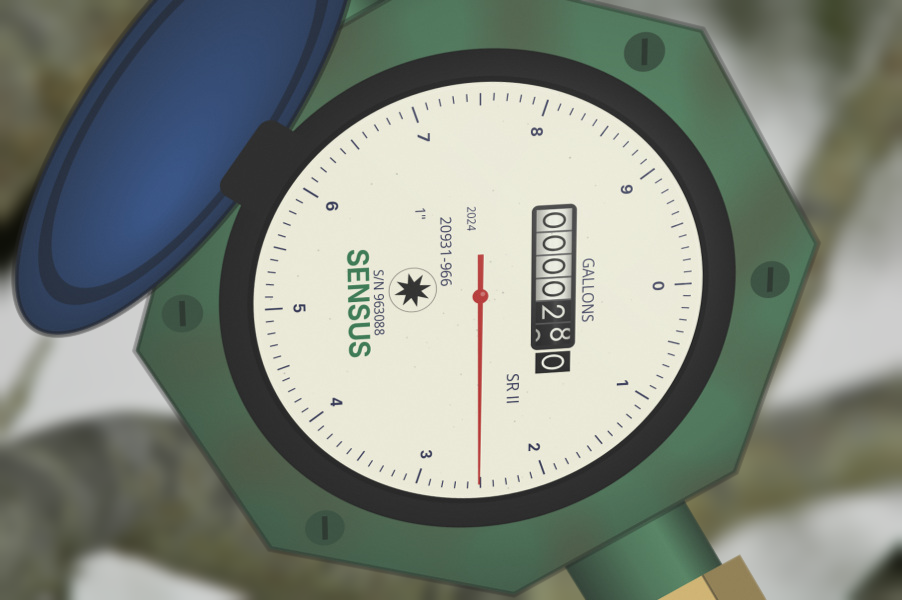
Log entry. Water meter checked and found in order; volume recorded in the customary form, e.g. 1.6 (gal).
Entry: 282.5 (gal)
